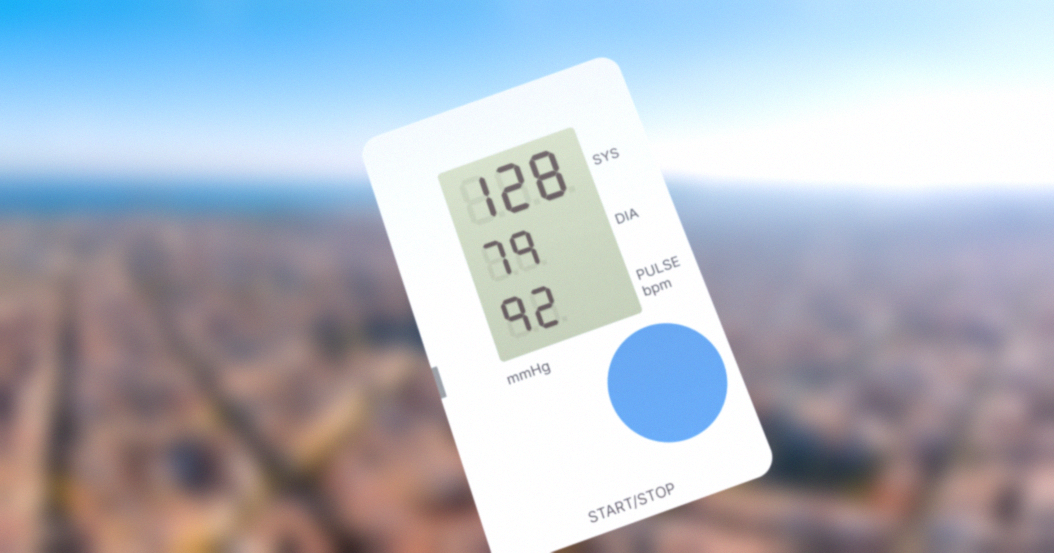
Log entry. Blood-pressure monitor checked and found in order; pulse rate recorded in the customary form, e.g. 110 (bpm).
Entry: 92 (bpm)
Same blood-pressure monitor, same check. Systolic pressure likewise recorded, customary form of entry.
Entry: 128 (mmHg)
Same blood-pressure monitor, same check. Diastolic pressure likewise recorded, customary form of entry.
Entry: 79 (mmHg)
